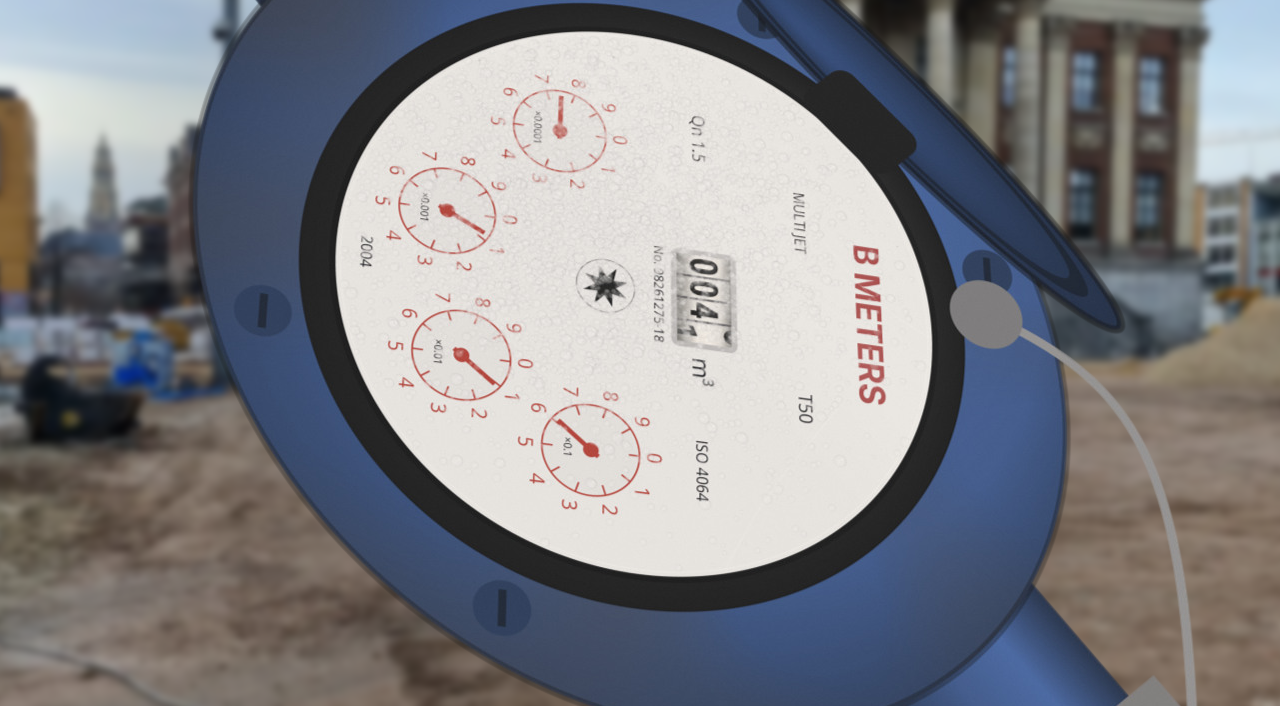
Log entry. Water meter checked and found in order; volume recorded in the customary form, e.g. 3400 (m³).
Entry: 40.6107 (m³)
